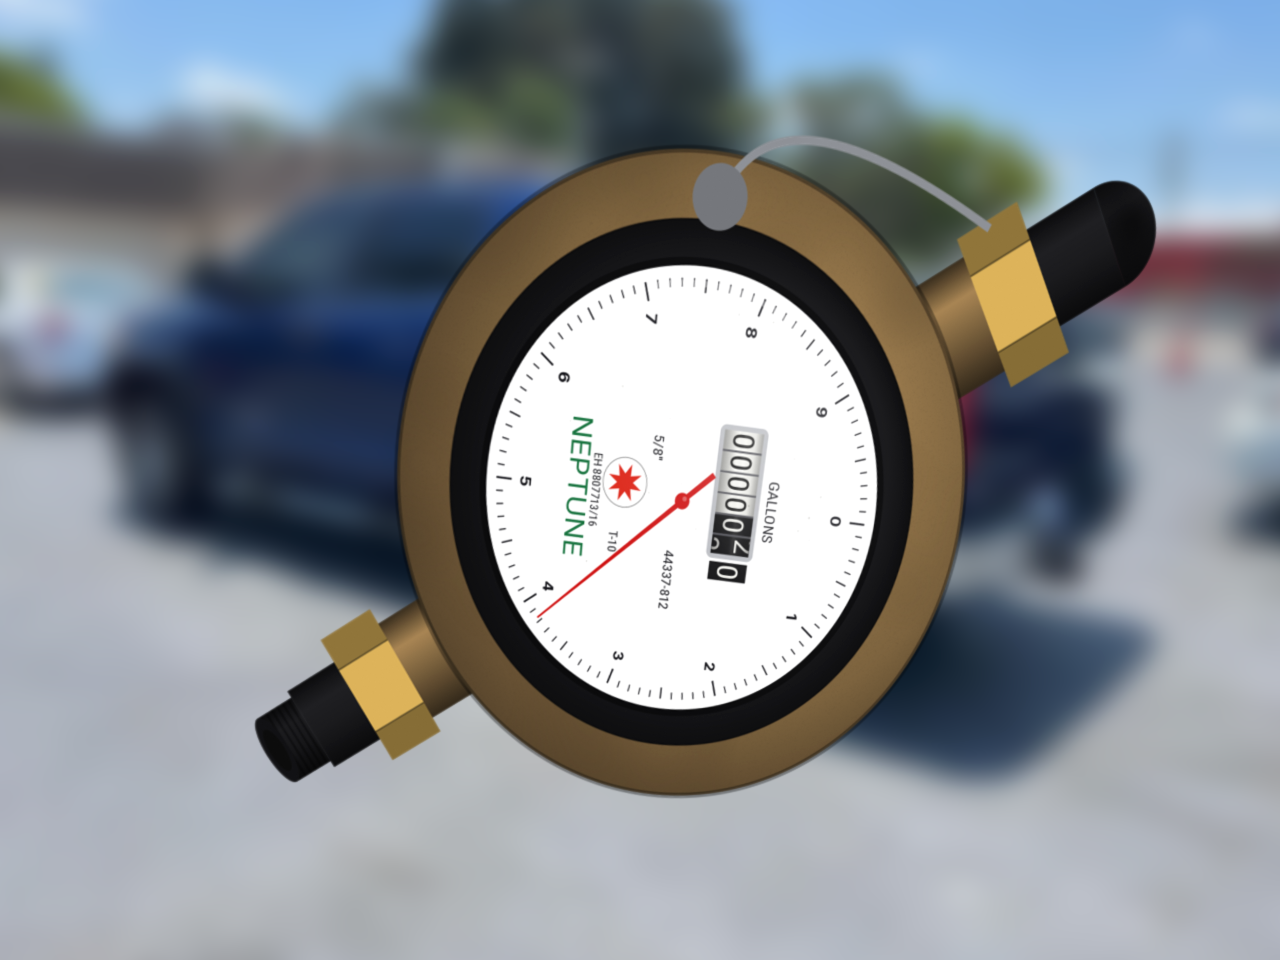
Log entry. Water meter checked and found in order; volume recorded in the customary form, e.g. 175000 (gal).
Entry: 23.8 (gal)
